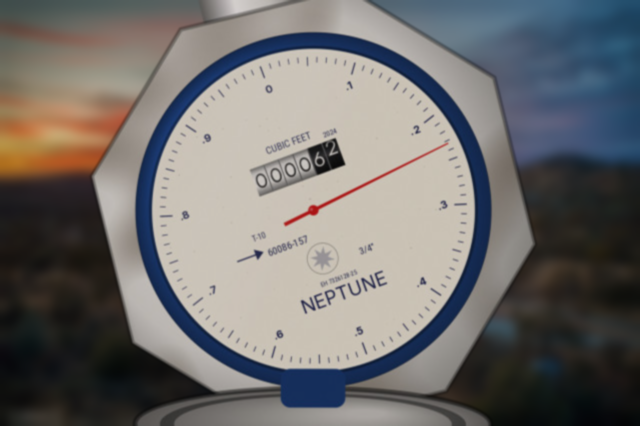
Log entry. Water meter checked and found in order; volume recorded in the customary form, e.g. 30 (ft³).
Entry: 62.23 (ft³)
